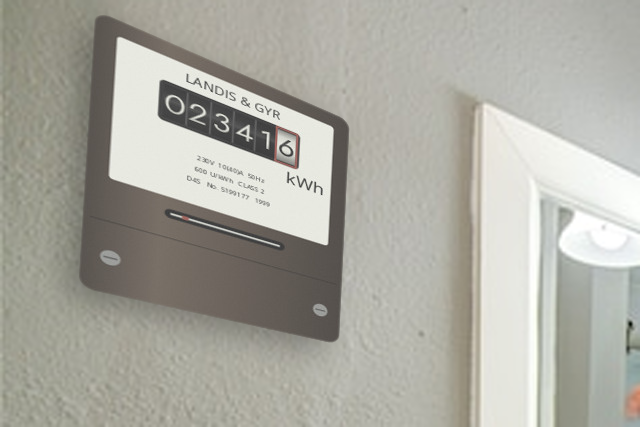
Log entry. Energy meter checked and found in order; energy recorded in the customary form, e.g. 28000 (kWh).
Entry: 2341.6 (kWh)
